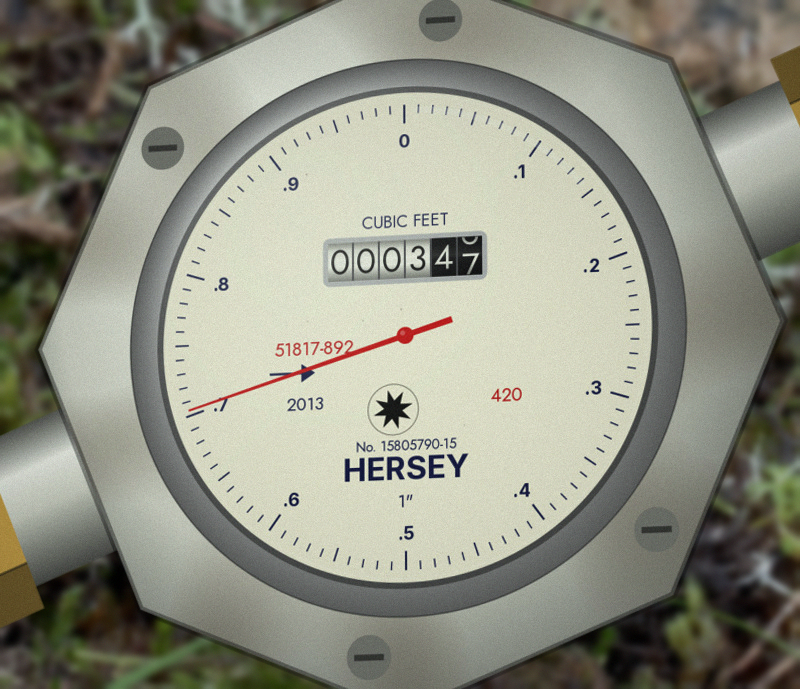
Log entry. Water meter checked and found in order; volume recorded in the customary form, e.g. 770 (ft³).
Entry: 346.70 (ft³)
